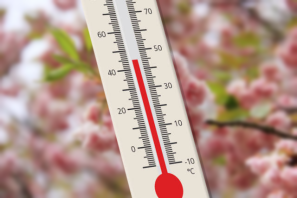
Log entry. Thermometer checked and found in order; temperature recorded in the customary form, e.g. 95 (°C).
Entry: 45 (°C)
